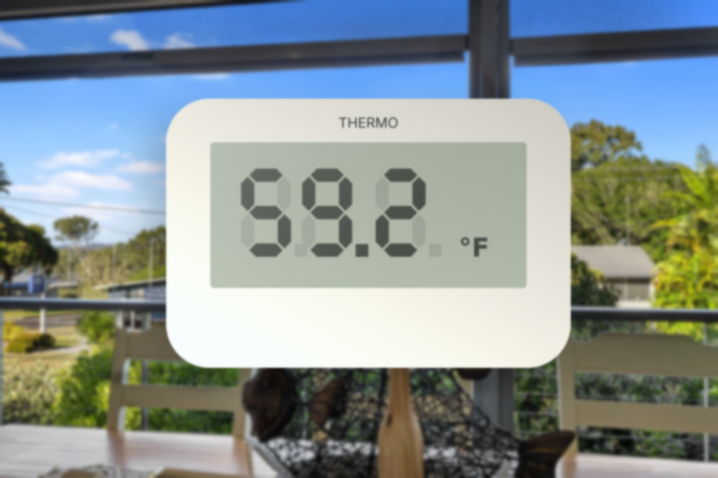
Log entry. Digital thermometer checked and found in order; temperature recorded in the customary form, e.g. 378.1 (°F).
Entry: 59.2 (°F)
